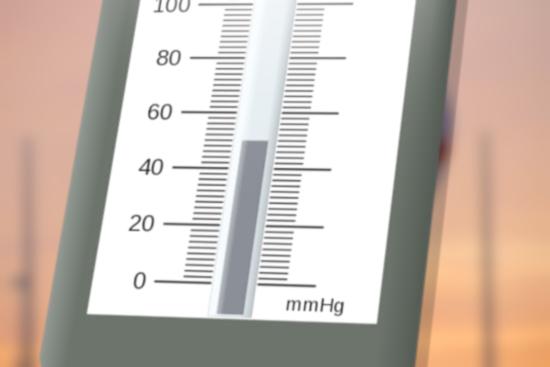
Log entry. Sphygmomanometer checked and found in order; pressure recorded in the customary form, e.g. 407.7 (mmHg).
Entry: 50 (mmHg)
